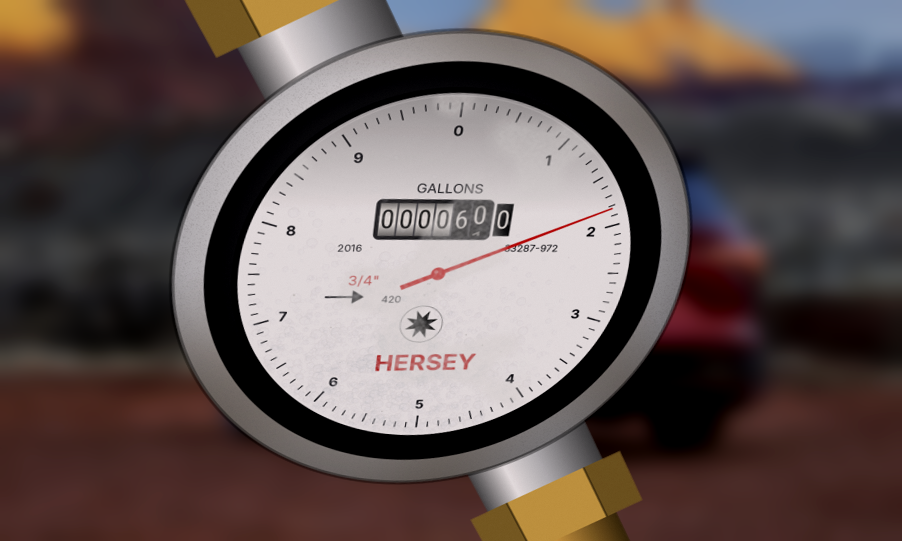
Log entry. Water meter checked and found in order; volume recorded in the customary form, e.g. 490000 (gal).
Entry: 601.8 (gal)
